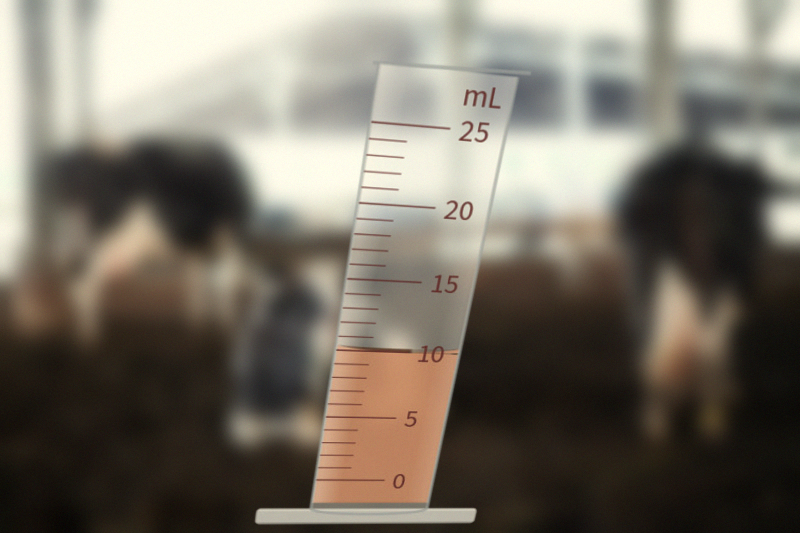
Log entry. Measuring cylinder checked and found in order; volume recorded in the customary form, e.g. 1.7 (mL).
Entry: 10 (mL)
